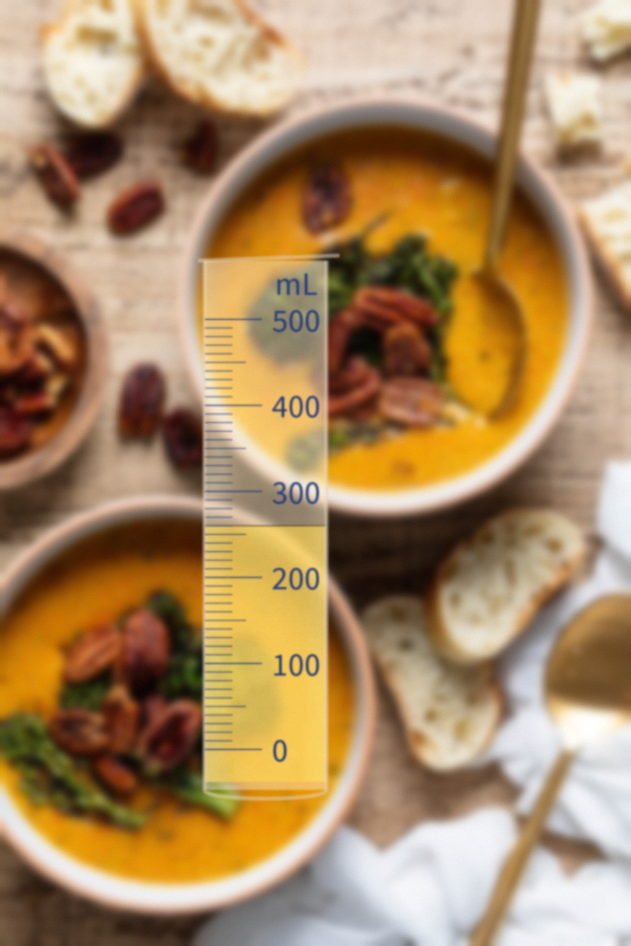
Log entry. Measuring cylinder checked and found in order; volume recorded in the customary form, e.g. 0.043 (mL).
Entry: 260 (mL)
